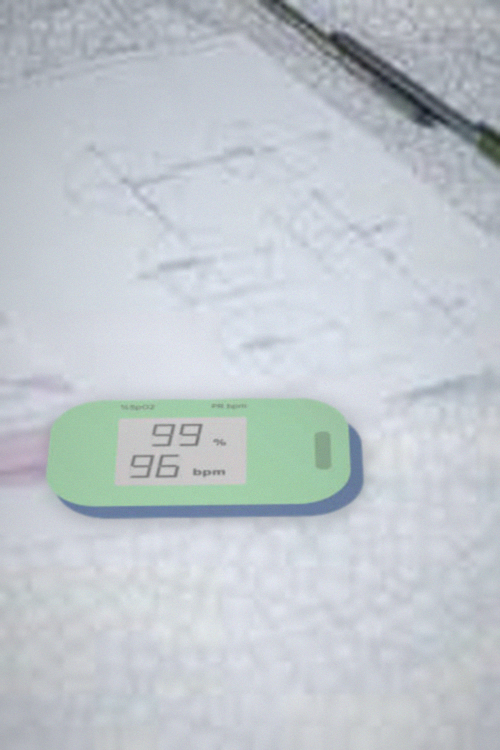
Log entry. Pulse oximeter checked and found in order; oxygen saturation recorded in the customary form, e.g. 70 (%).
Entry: 99 (%)
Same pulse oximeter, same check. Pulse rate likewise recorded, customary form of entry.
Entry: 96 (bpm)
